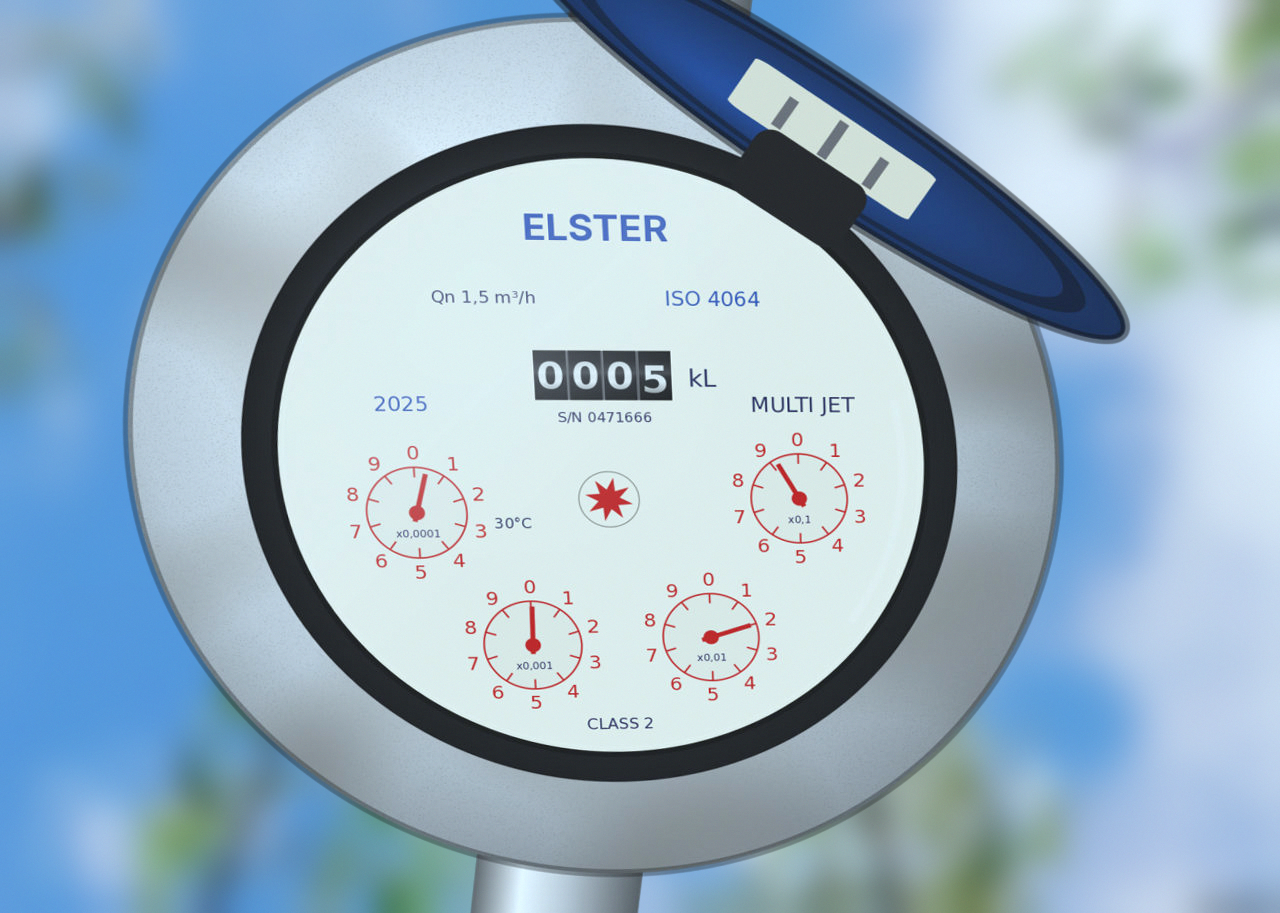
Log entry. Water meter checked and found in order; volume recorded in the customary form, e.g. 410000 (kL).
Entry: 4.9200 (kL)
